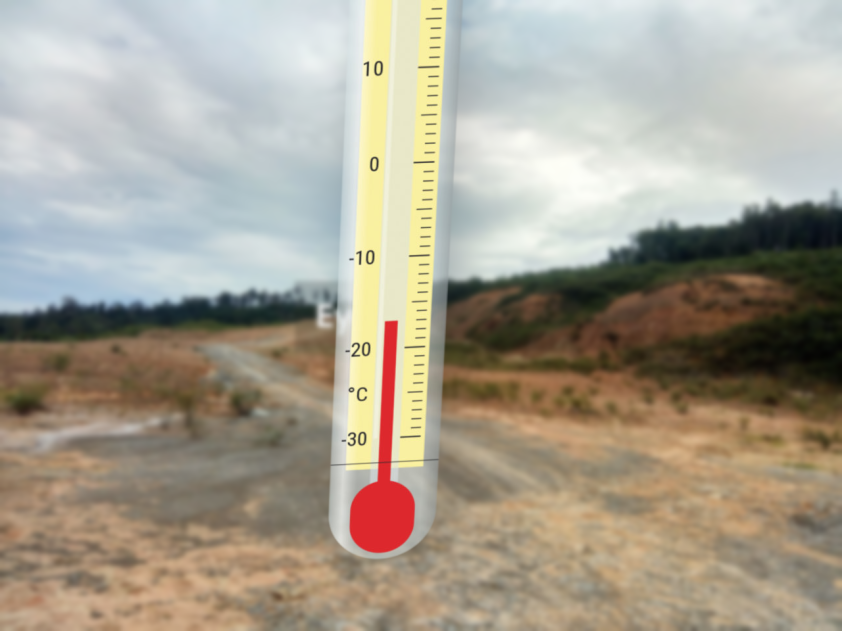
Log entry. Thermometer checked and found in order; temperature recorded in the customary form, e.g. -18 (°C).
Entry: -17 (°C)
